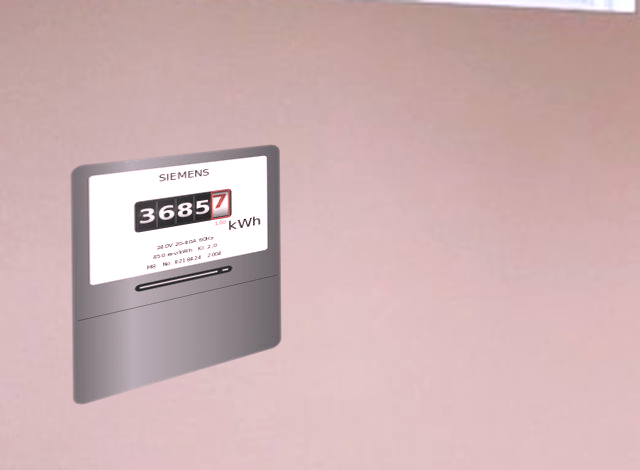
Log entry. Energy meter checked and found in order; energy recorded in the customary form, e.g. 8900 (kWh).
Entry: 3685.7 (kWh)
